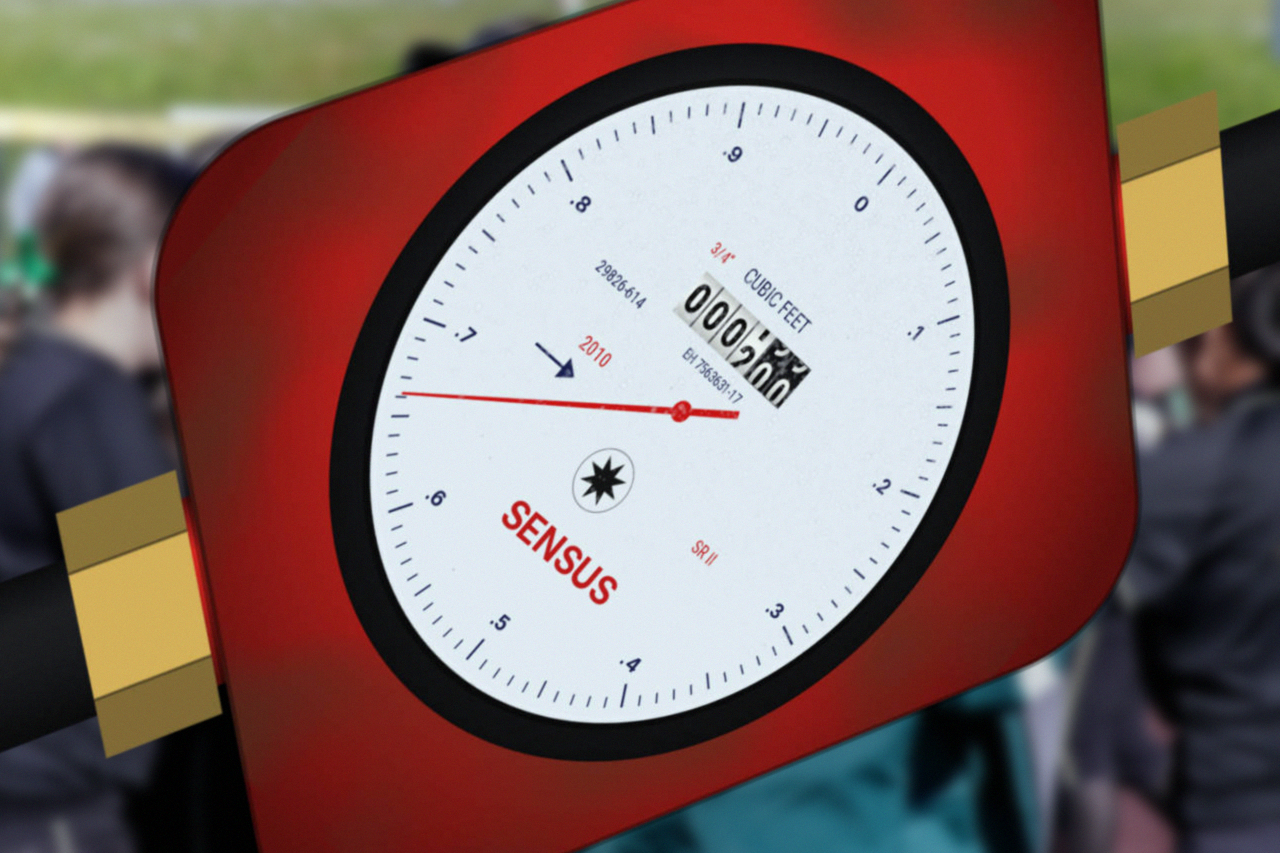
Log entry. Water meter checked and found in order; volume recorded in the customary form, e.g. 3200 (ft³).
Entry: 199.66 (ft³)
